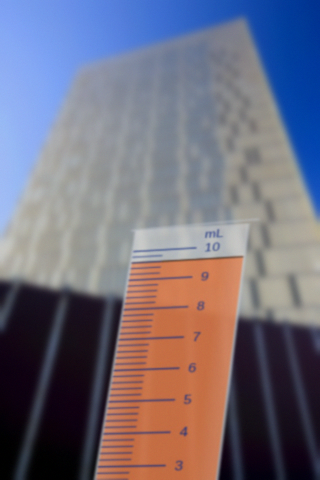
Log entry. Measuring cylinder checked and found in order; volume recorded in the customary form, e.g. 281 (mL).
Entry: 9.6 (mL)
